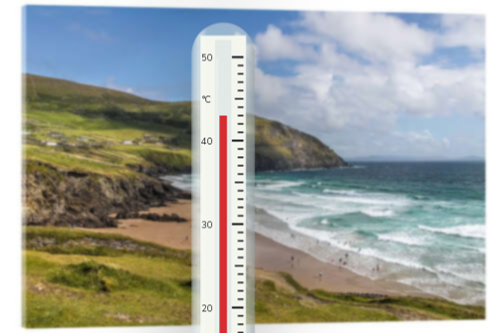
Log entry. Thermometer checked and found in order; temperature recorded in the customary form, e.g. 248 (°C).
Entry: 43 (°C)
